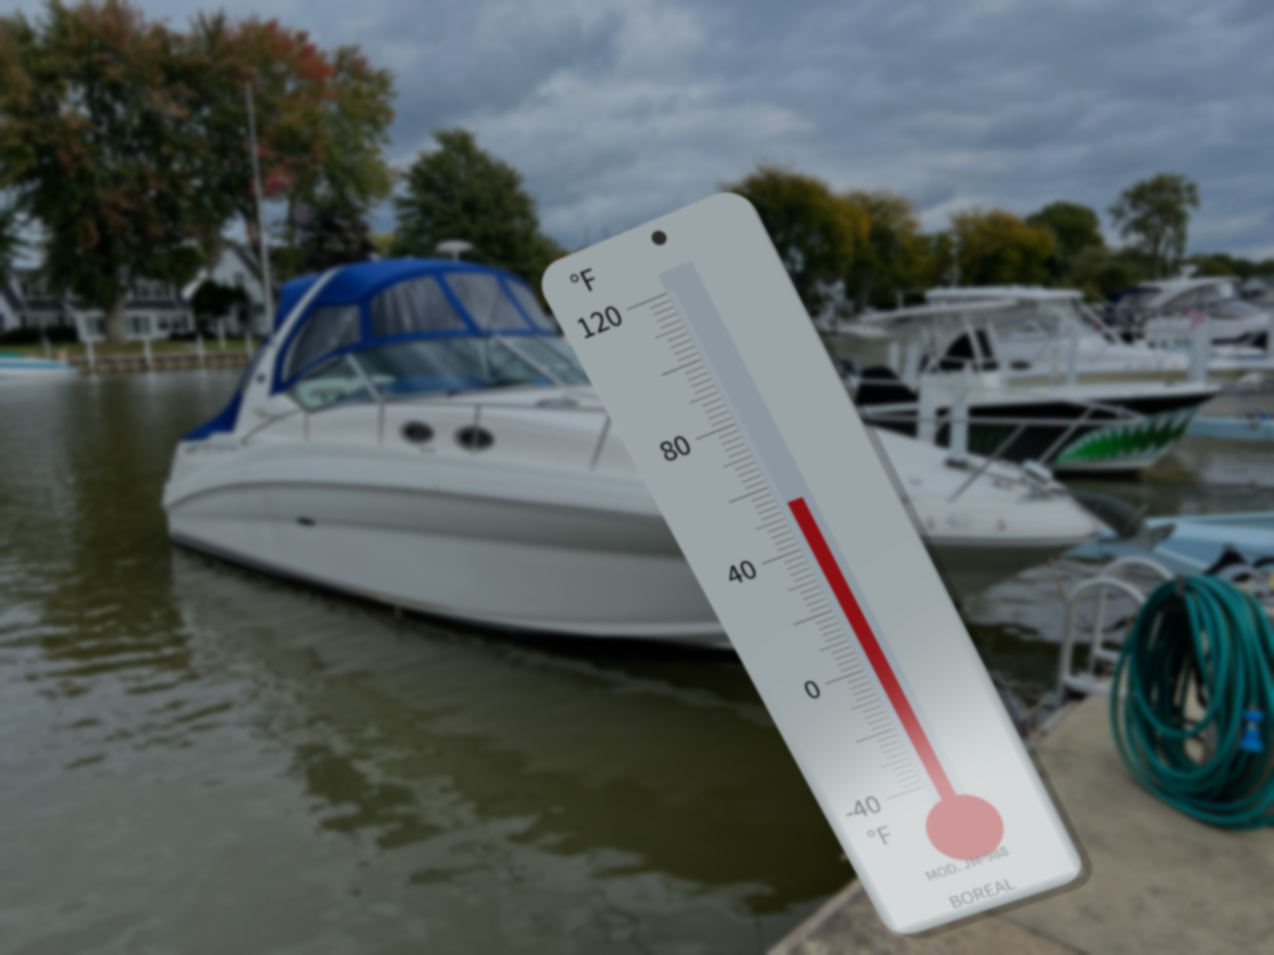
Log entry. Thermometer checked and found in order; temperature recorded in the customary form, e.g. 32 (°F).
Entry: 54 (°F)
